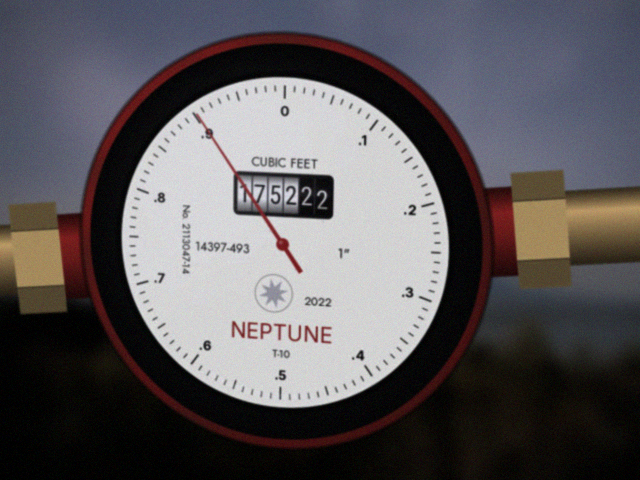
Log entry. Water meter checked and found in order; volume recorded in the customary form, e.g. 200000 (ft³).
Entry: 175221.90 (ft³)
